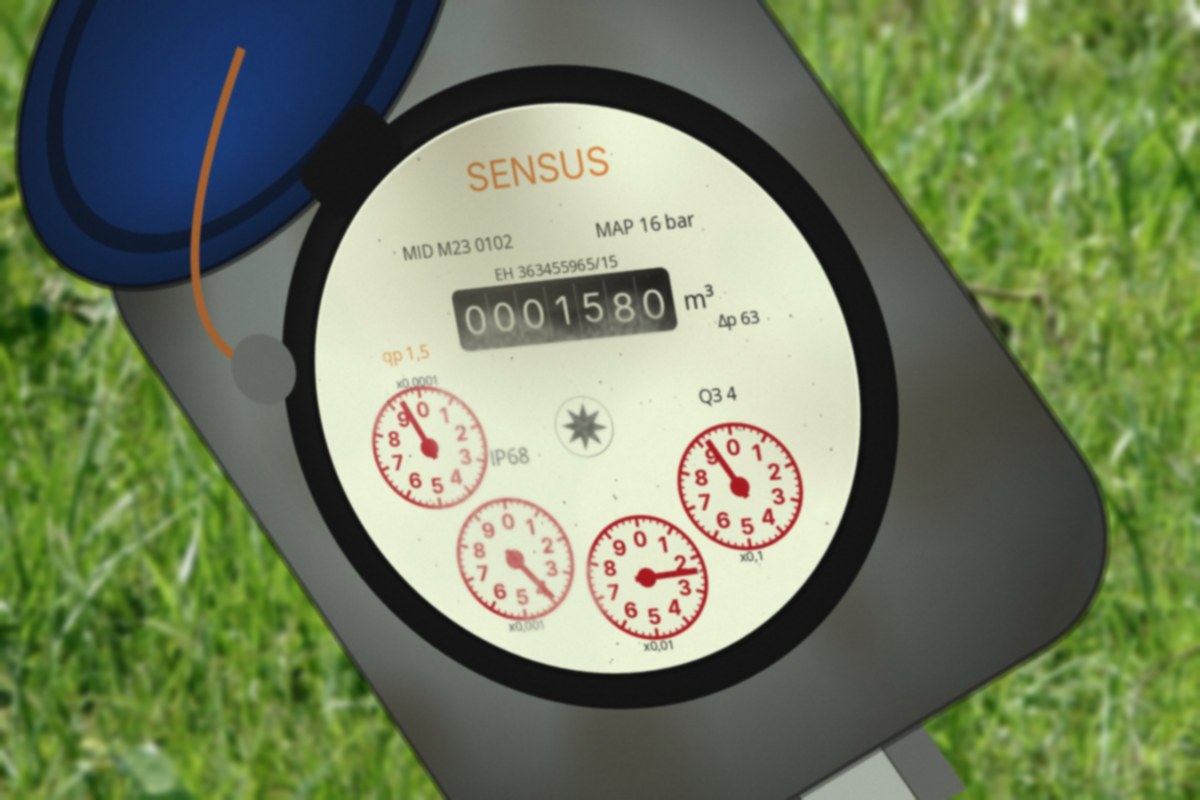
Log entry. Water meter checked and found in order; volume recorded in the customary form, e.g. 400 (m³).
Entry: 1579.9239 (m³)
